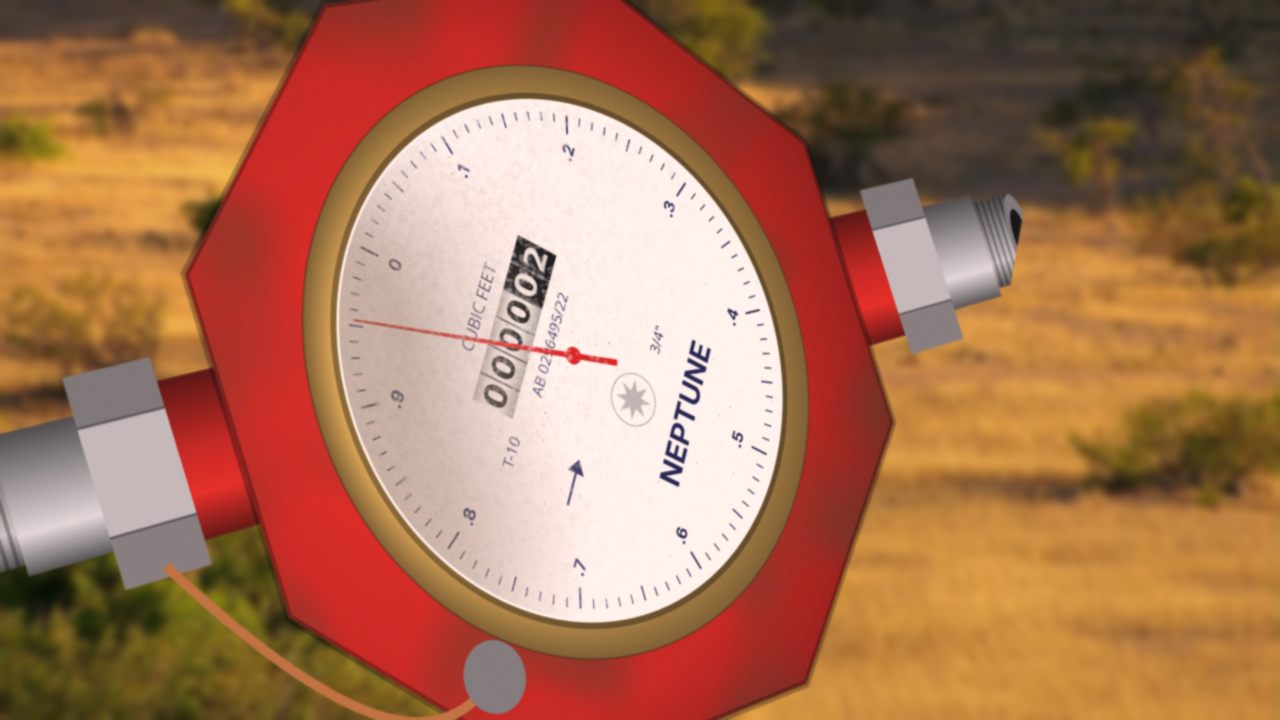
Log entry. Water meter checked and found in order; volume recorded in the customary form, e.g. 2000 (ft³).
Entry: 1.95 (ft³)
